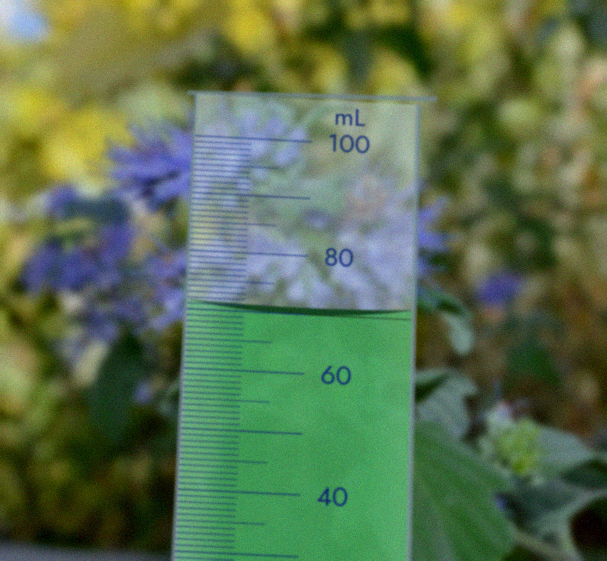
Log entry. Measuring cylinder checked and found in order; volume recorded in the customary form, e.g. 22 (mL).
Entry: 70 (mL)
